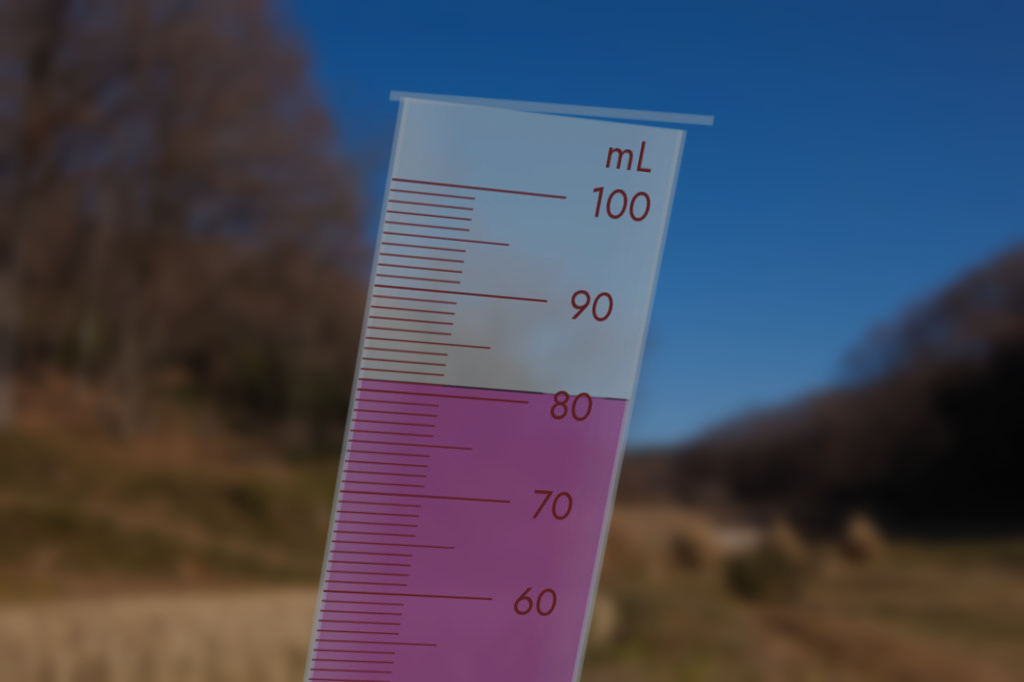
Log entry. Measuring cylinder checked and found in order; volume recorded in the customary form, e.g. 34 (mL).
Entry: 81 (mL)
